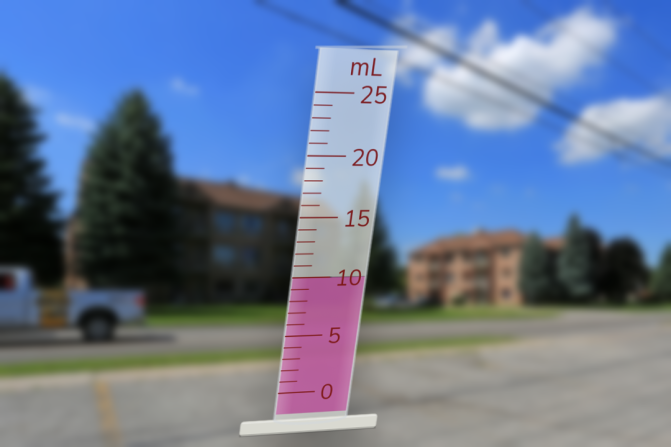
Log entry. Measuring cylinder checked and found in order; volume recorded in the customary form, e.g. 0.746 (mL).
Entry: 10 (mL)
